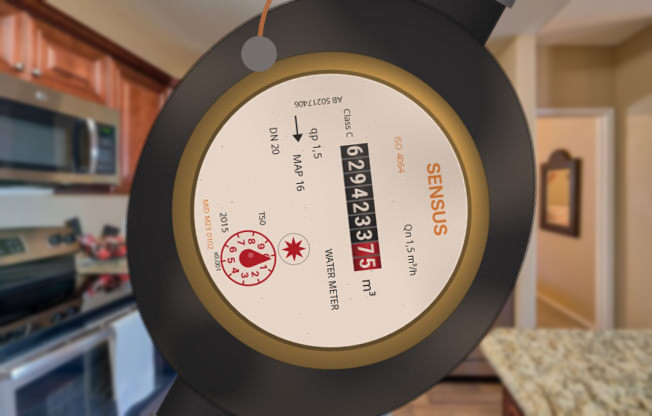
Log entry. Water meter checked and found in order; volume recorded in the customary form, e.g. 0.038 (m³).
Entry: 6294233.750 (m³)
